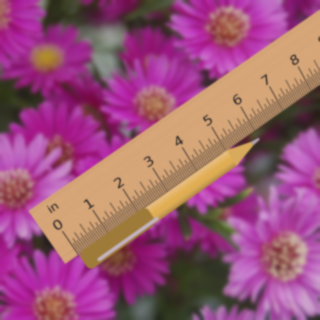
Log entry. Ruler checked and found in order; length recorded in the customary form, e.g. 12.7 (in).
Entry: 6 (in)
